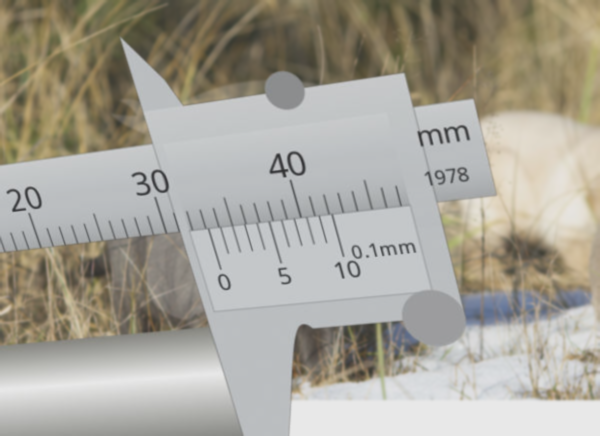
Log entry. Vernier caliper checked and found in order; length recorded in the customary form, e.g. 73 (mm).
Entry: 33.2 (mm)
